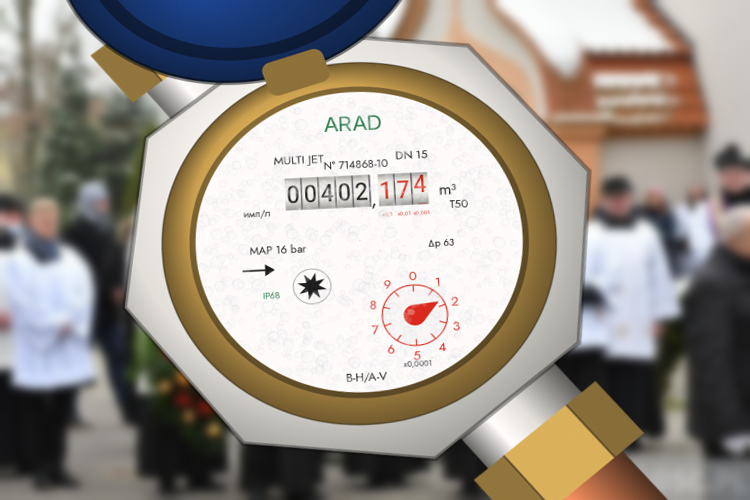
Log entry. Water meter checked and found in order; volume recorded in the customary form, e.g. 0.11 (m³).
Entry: 402.1741 (m³)
